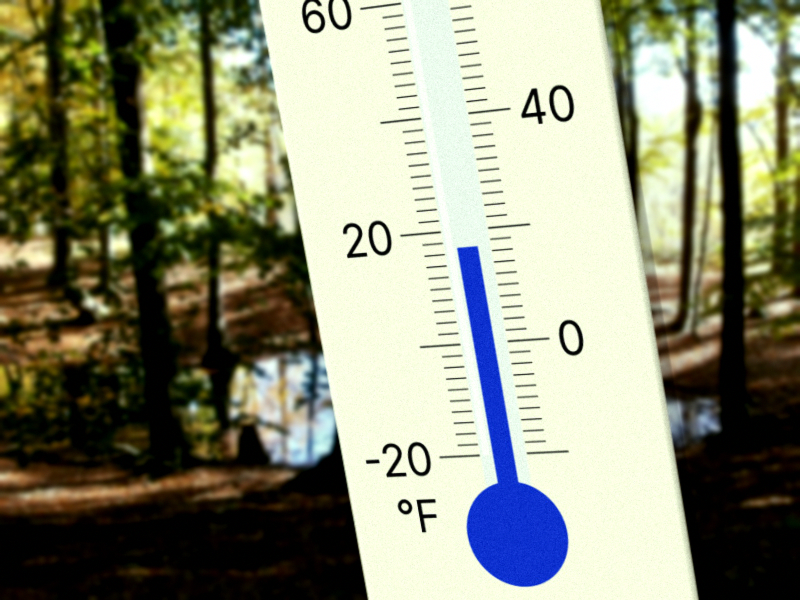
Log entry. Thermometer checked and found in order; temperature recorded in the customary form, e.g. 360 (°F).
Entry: 17 (°F)
